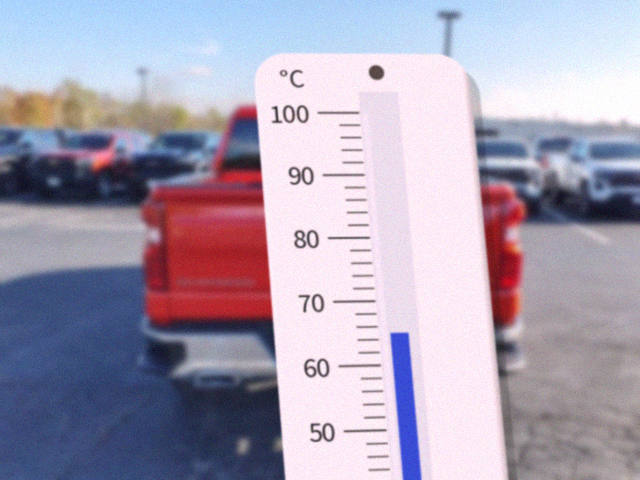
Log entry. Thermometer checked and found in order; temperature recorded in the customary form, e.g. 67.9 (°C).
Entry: 65 (°C)
